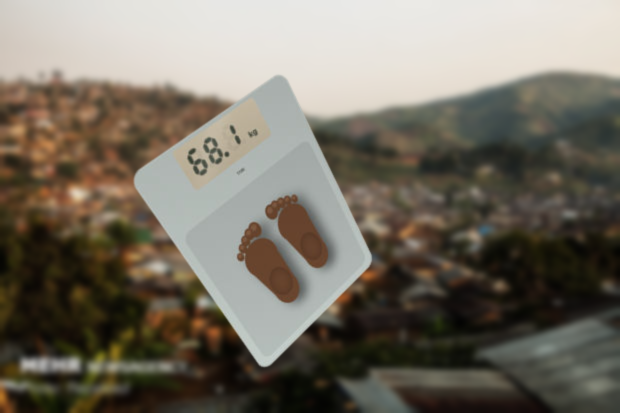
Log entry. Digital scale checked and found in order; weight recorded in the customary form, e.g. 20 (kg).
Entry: 68.1 (kg)
